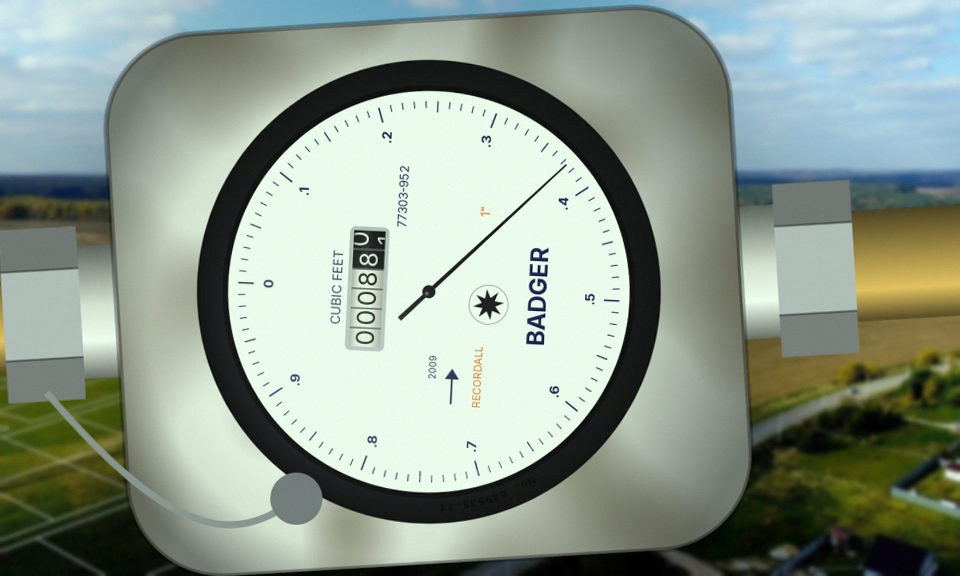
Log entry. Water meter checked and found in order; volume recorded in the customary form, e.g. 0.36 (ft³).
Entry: 880.37 (ft³)
